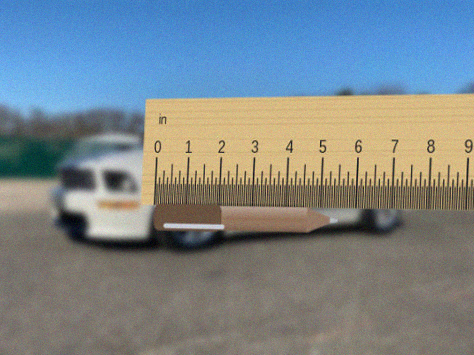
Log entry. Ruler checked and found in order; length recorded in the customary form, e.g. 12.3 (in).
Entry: 5.5 (in)
